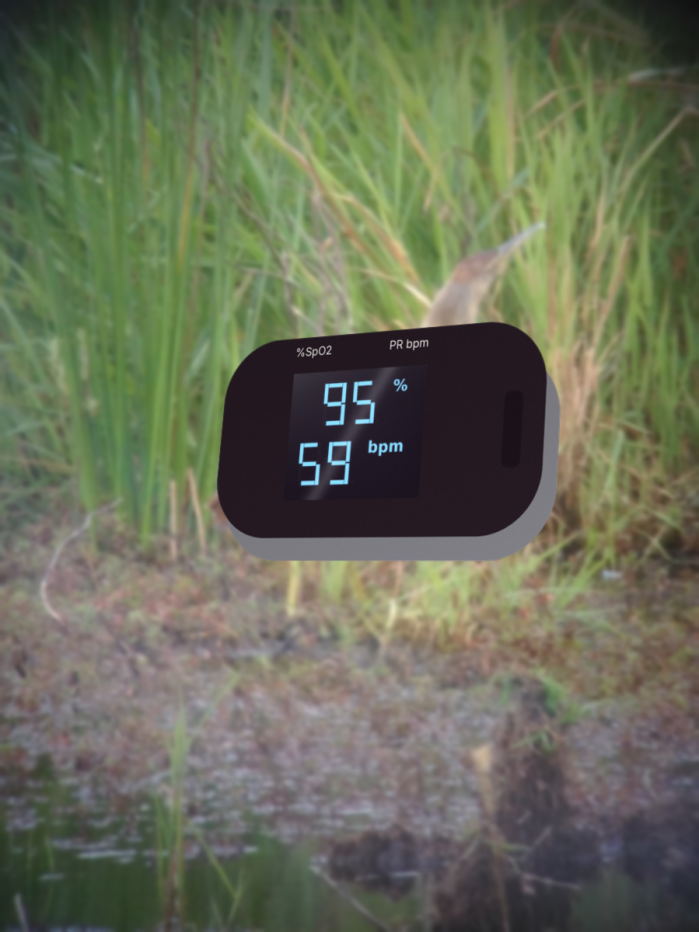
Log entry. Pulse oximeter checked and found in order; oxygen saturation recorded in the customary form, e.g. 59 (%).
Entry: 95 (%)
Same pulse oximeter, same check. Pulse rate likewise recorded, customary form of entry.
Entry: 59 (bpm)
